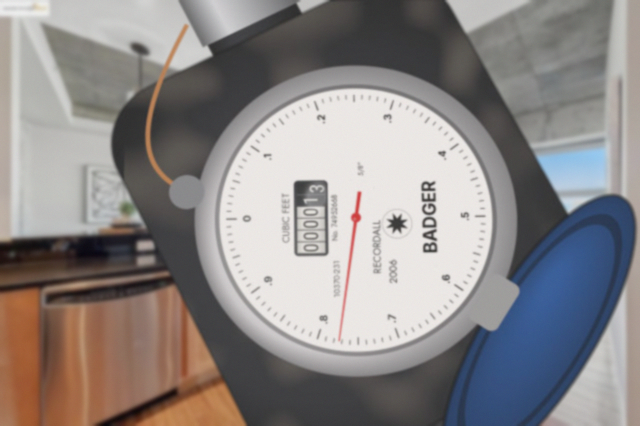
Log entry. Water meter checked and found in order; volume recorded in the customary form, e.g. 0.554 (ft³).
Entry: 12.77 (ft³)
